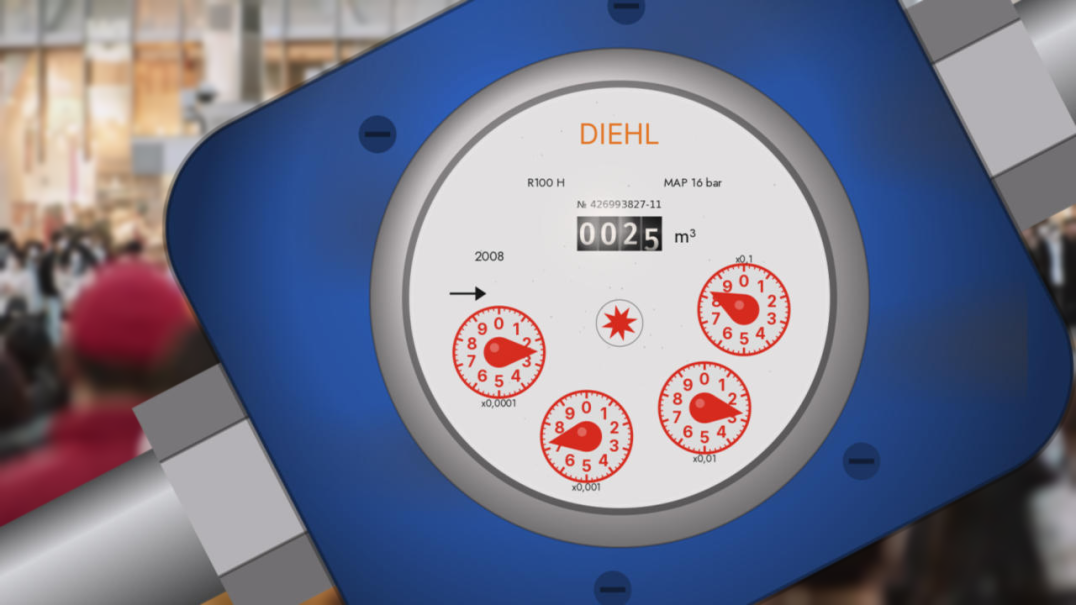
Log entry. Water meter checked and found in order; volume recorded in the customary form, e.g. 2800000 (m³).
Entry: 24.8272 (m³)
